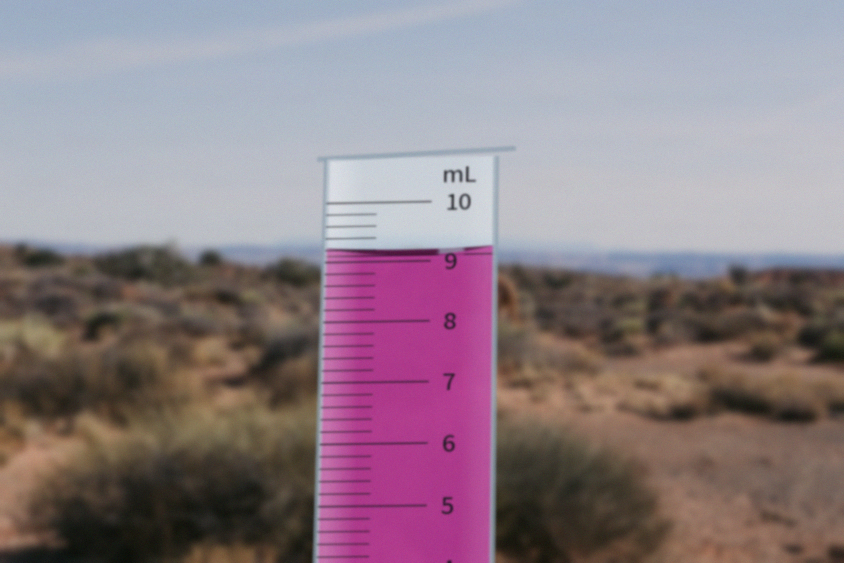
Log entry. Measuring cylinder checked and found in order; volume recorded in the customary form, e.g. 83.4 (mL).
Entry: 9.1 (mL)
